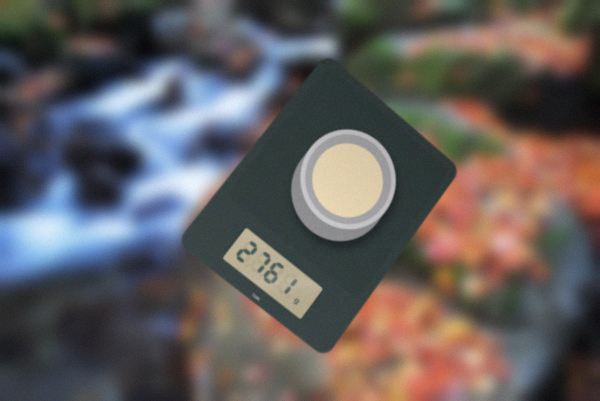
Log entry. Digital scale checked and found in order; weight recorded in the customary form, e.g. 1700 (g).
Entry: 2761 (g)
